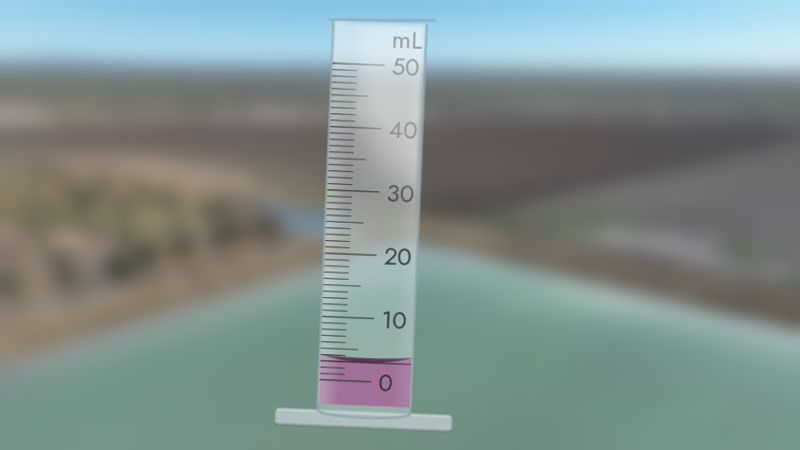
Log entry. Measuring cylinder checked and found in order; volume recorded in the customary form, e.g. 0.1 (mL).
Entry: 3 (mL)
